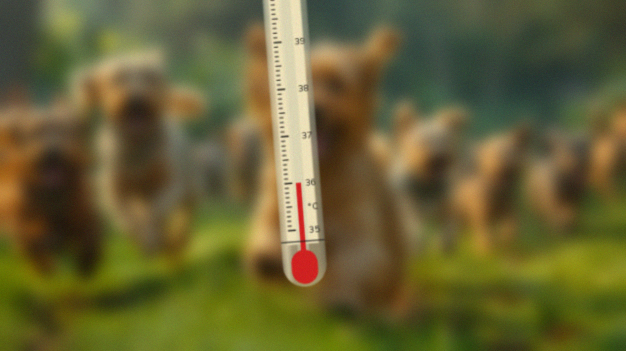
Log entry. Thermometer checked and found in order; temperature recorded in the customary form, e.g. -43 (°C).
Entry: 36 (°C)
